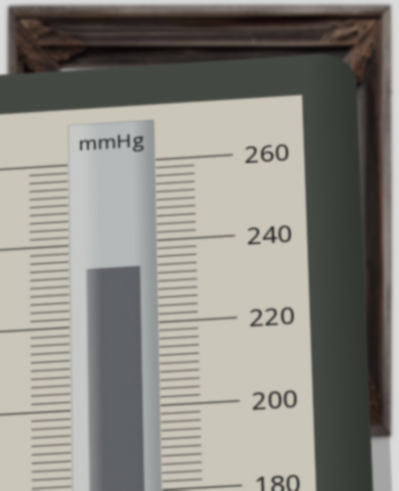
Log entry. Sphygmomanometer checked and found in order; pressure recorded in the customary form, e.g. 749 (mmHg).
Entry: 234 (mmHg)
